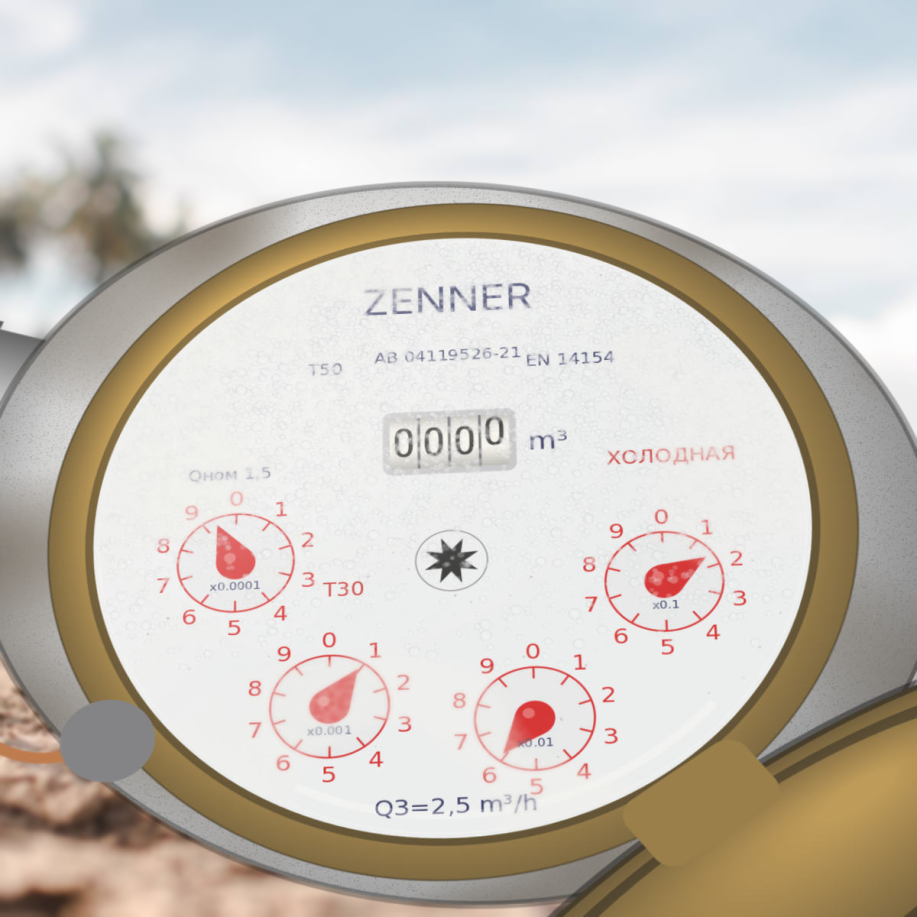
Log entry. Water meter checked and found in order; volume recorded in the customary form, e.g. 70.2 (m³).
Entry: 0.1609 (m³)
